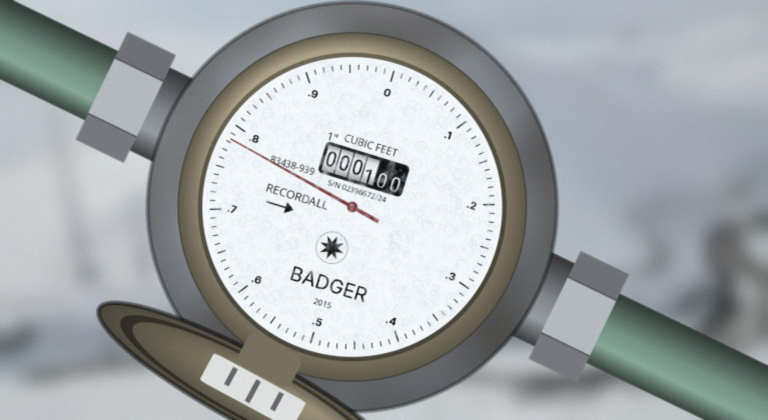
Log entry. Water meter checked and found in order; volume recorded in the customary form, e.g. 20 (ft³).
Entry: 99.78 (ft³)
